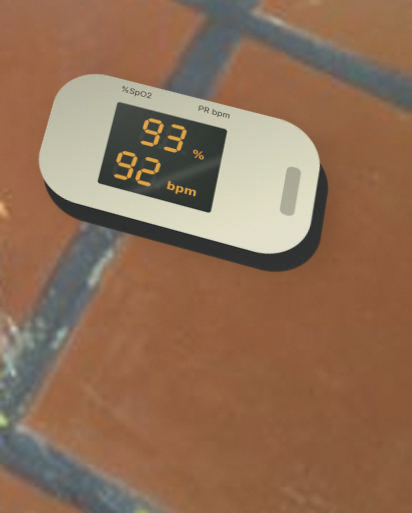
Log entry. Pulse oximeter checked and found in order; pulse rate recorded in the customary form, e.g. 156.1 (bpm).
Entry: 92 (bpm)
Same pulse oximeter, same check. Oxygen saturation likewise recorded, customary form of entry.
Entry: 93 (%)
